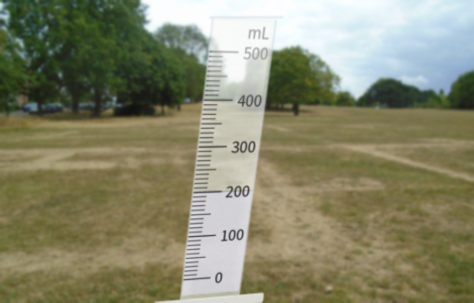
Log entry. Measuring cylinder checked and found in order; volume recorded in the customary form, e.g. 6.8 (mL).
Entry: 200 (mL)
